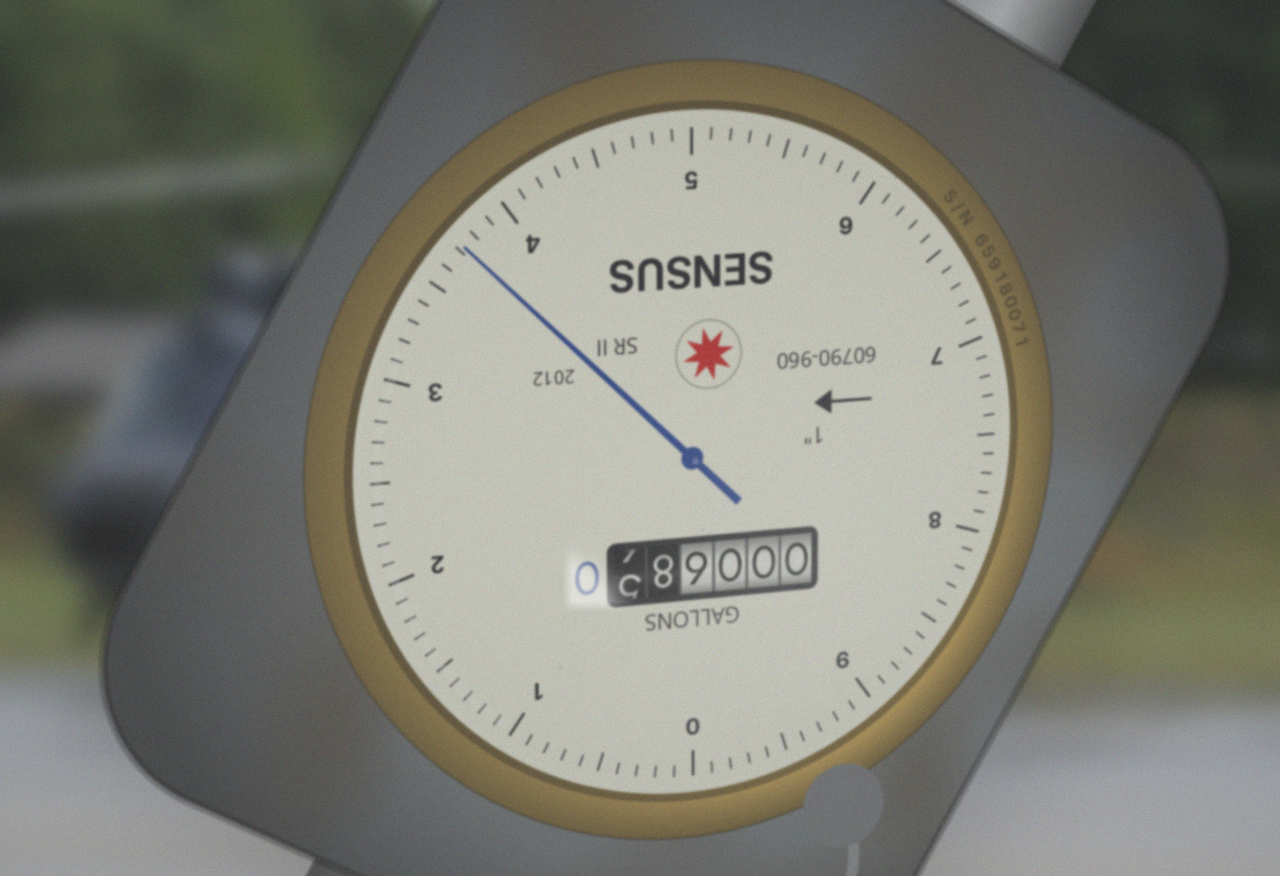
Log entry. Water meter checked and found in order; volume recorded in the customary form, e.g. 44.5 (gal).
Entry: 6853.7 (gal)
